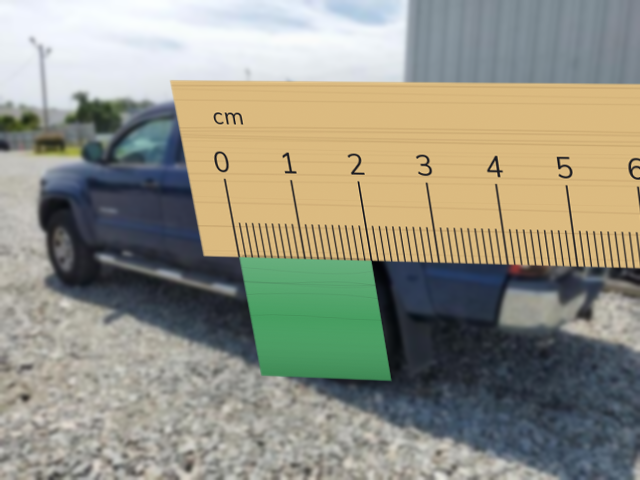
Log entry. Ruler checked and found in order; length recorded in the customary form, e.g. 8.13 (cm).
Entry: 2 (cm)
